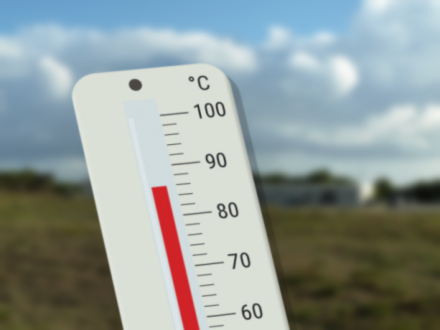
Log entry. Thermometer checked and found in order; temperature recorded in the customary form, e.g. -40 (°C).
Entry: 86 (°C)
